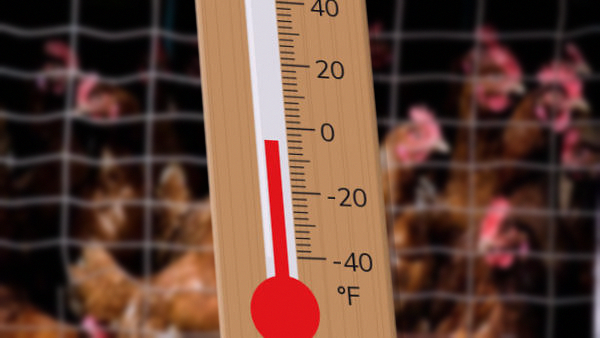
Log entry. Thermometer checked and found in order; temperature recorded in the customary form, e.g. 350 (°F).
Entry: -4 (°F)
